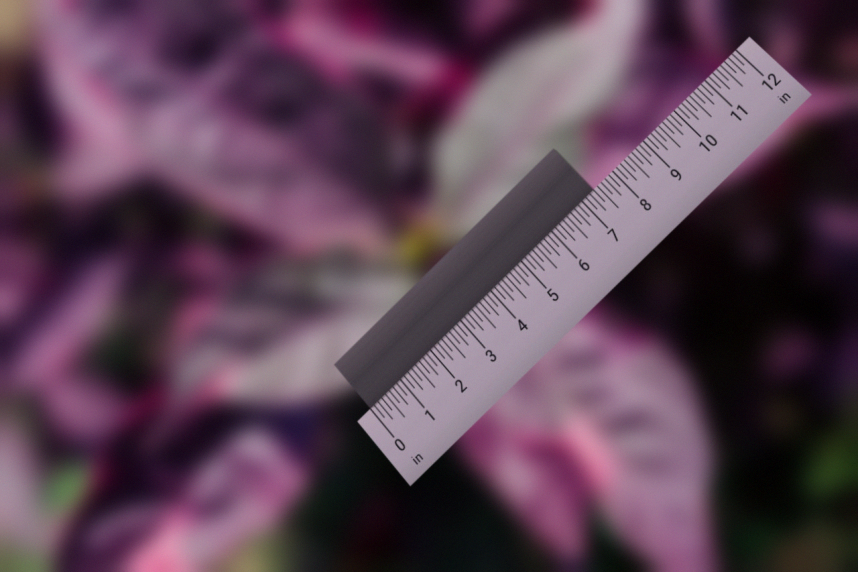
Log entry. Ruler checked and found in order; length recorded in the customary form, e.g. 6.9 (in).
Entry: 7.375 (in)
